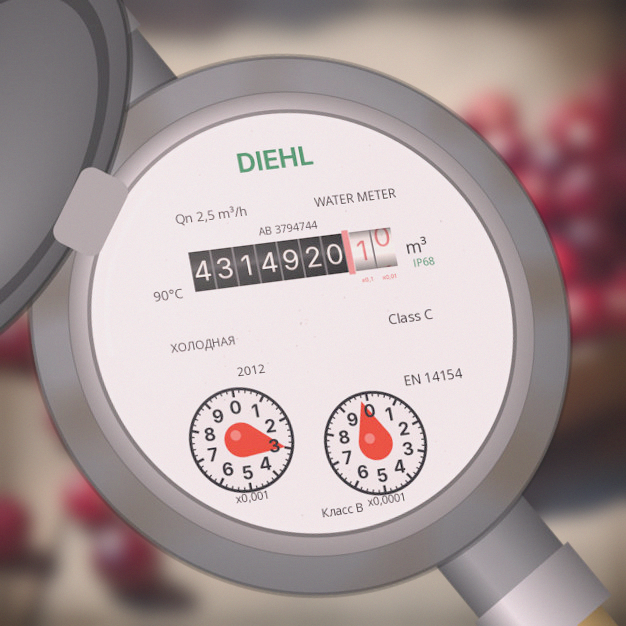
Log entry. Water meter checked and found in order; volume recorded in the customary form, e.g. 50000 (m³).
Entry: 4314920.1029 (m³)
